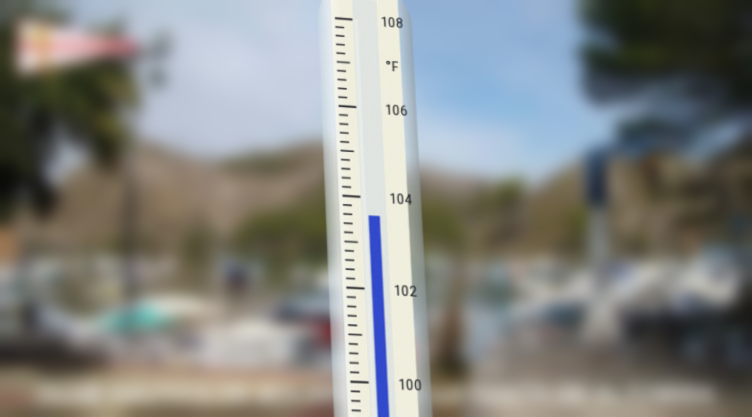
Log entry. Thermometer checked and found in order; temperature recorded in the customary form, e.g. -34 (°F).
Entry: 103.6 (°F)
